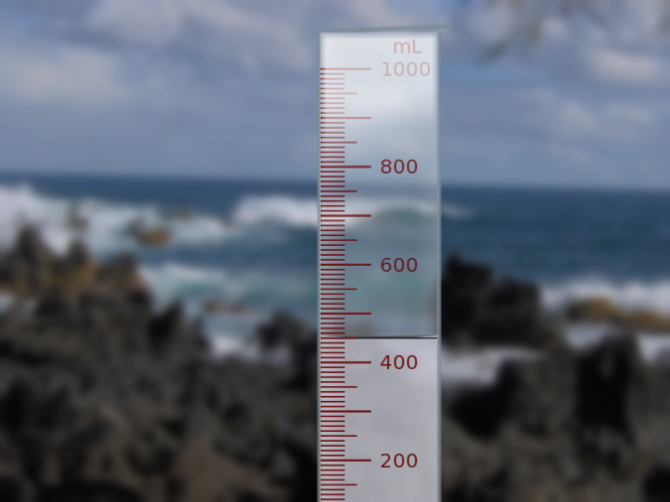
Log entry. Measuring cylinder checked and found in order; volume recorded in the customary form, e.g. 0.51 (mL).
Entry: 450 (mL)
